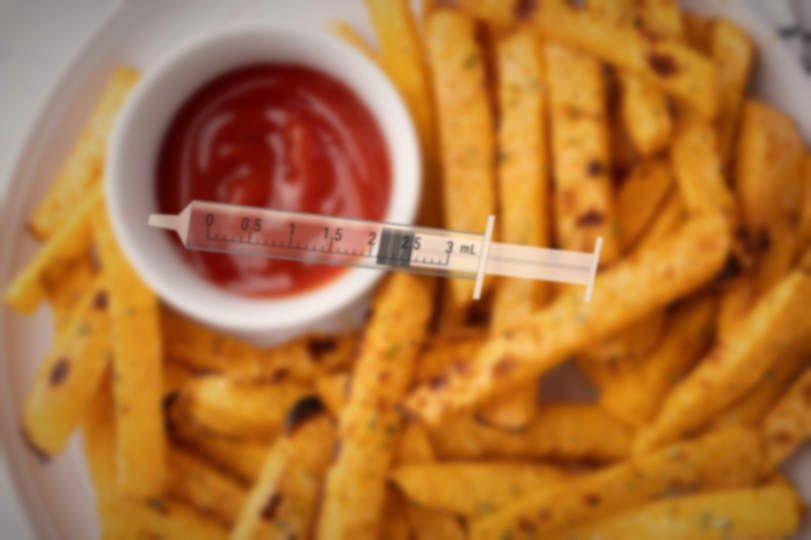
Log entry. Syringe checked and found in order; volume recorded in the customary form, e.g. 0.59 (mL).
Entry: 2.1 (mL)
